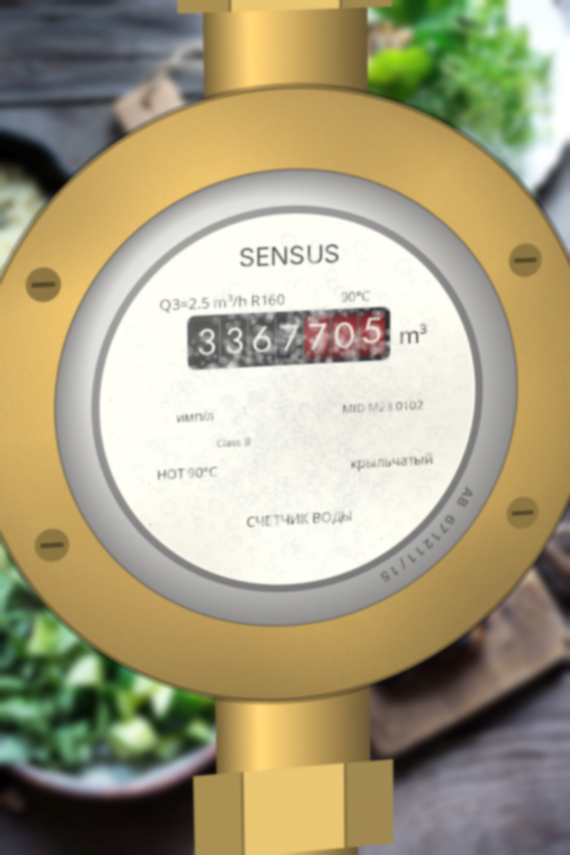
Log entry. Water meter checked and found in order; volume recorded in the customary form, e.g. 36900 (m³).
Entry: 3367.705 (m³)
